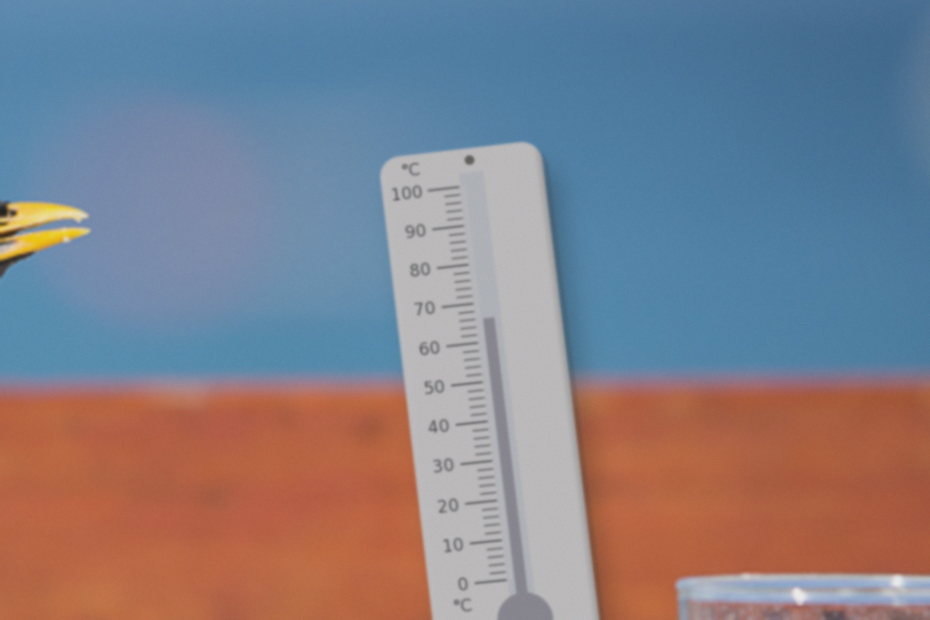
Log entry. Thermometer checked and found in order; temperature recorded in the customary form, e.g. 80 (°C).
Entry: 66 (°C)
